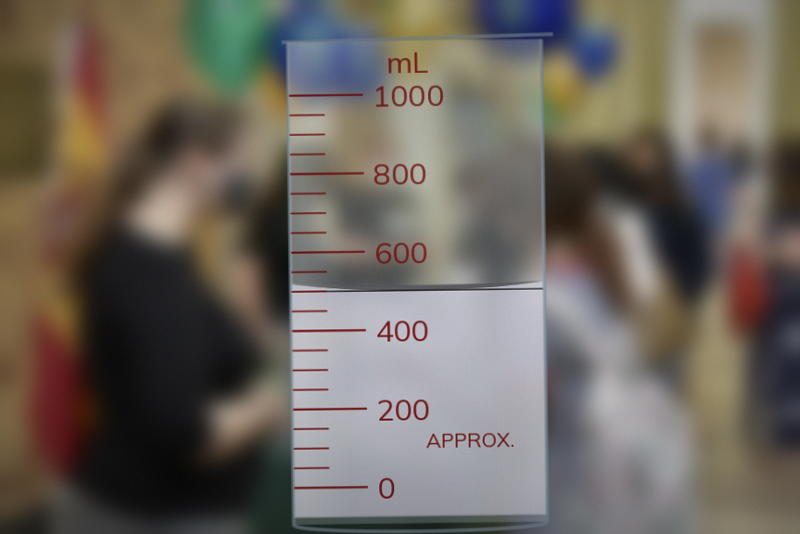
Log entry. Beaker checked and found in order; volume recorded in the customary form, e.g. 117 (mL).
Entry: 500 (mL)
